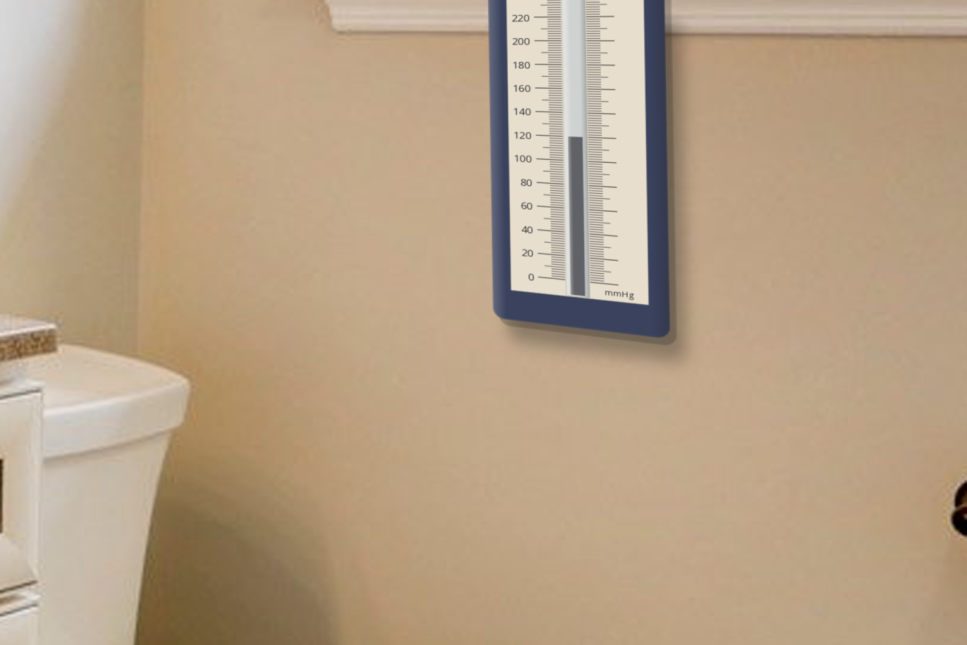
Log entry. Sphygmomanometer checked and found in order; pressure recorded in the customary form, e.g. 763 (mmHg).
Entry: 120 (mmHg)
